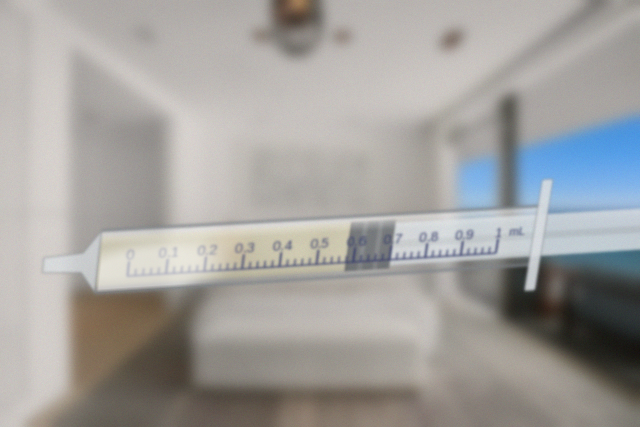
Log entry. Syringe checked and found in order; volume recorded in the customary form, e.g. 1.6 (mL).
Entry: 0.58 (mL)
